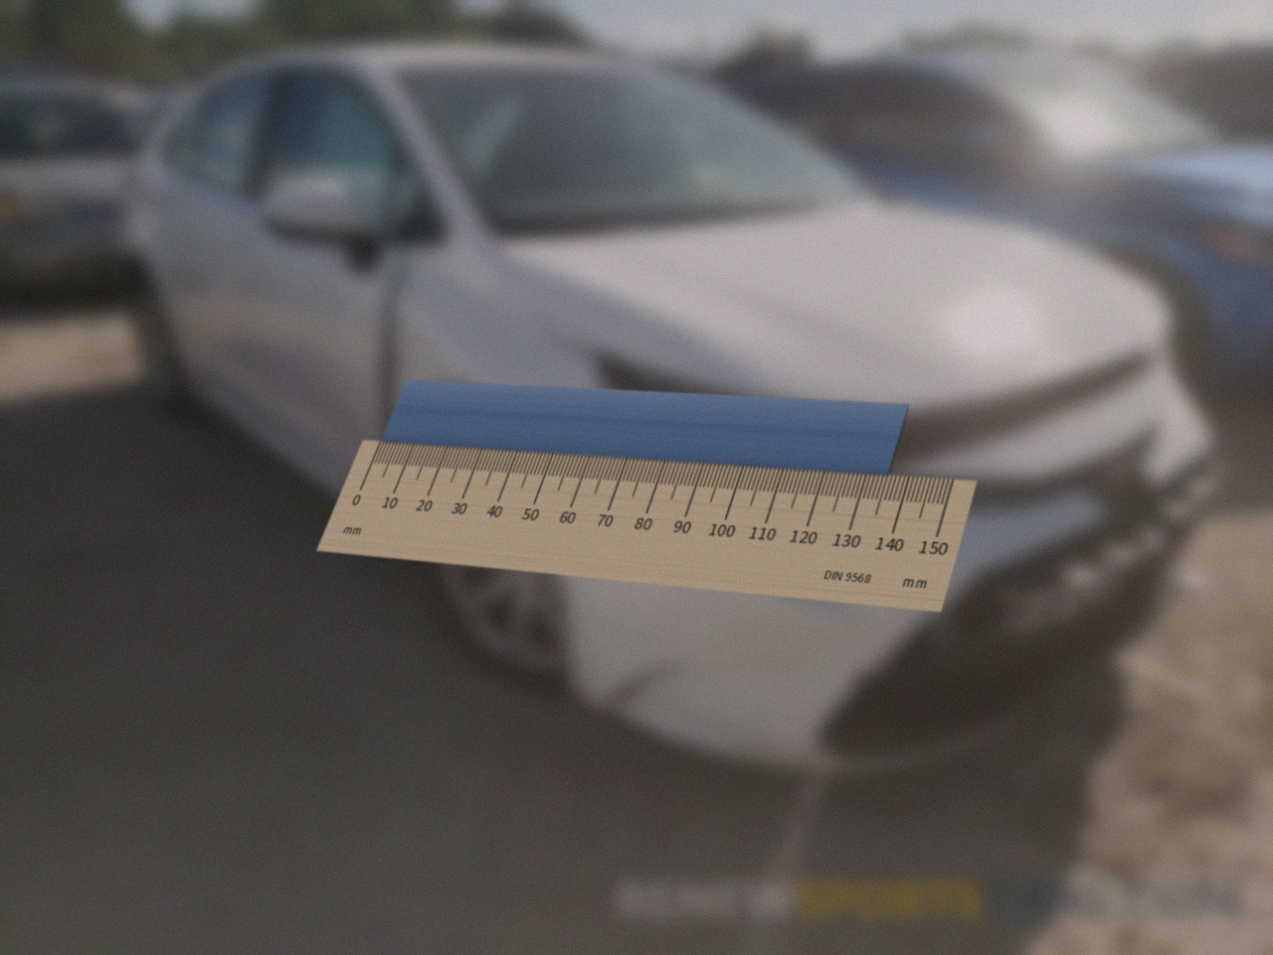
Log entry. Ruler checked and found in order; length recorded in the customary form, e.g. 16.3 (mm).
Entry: 135 (mm)
